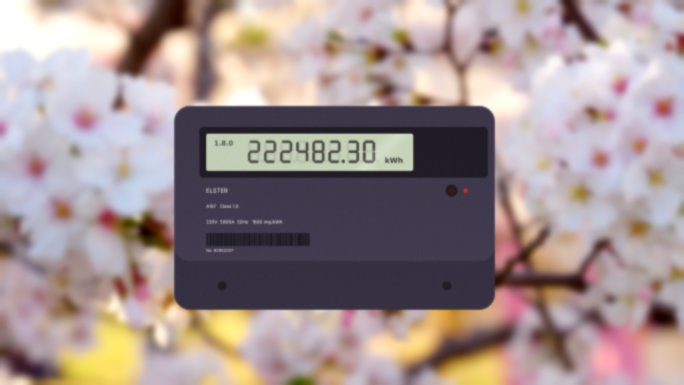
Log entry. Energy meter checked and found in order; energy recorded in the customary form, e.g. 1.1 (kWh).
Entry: 222482.30 (kWh)
